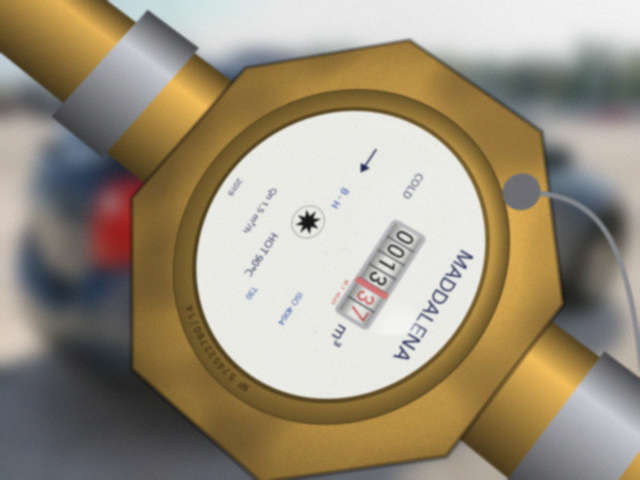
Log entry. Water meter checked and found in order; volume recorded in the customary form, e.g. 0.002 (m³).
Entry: 13.37 (m³)
